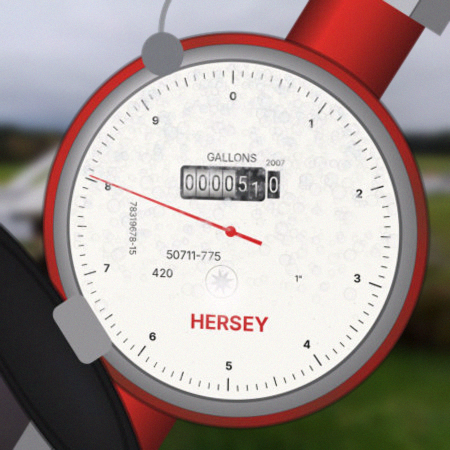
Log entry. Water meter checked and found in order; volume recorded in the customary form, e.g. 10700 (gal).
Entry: 508.0 (gal)
